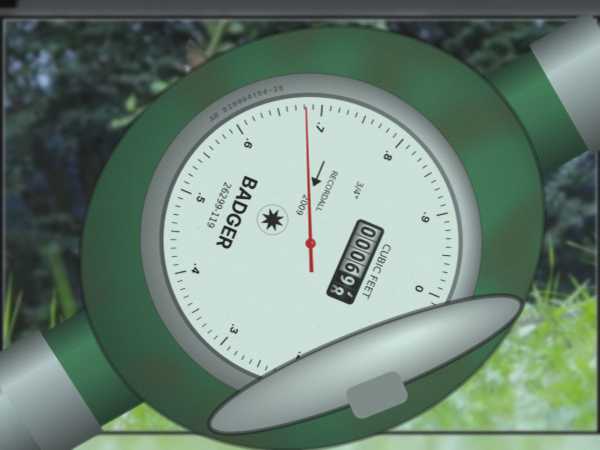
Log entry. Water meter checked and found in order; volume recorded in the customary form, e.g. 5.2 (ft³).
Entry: 697.68 (ft³)
